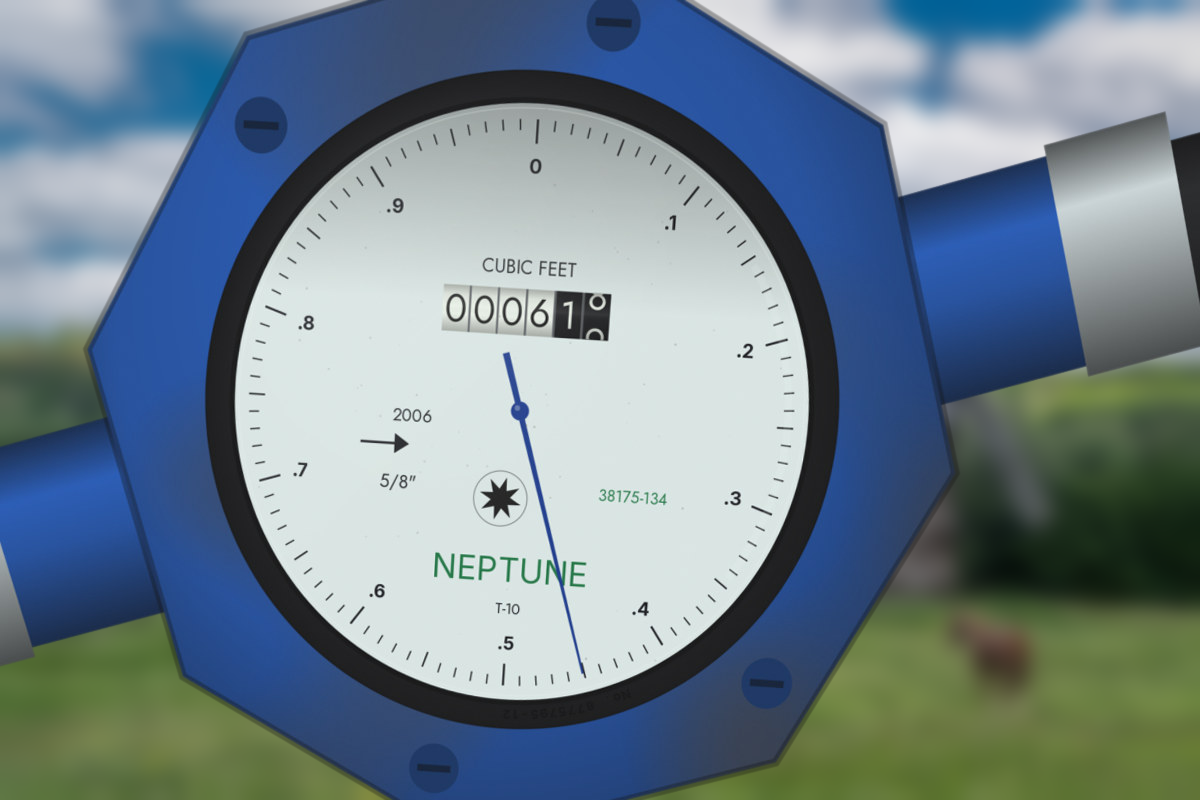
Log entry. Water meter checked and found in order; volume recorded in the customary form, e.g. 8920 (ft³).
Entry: 618.45 (ft³)
